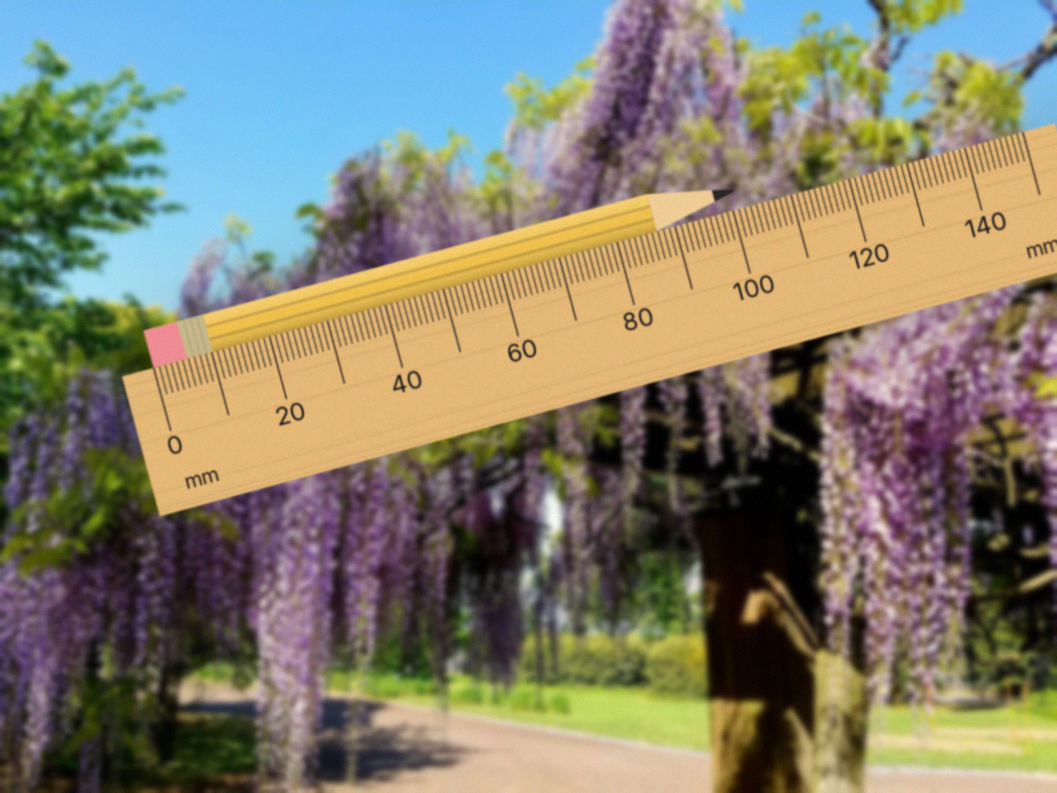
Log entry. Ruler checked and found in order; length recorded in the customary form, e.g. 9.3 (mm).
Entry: 101 (mm)
